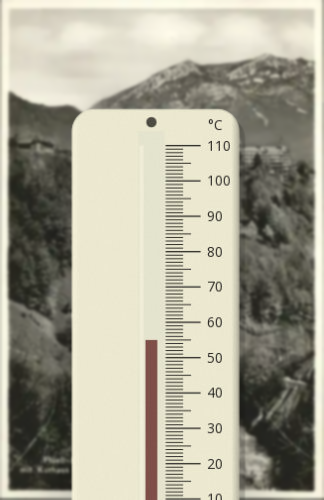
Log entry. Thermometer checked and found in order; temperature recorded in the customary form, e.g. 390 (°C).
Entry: 55 (°C)
